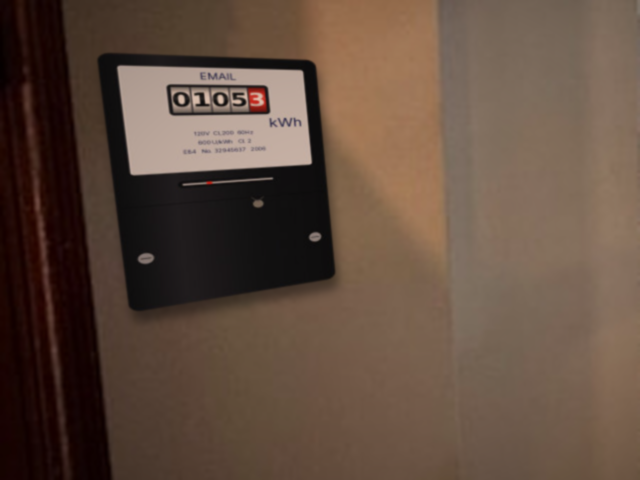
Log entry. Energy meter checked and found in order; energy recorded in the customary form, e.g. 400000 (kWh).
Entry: 105.3 (kWh)
